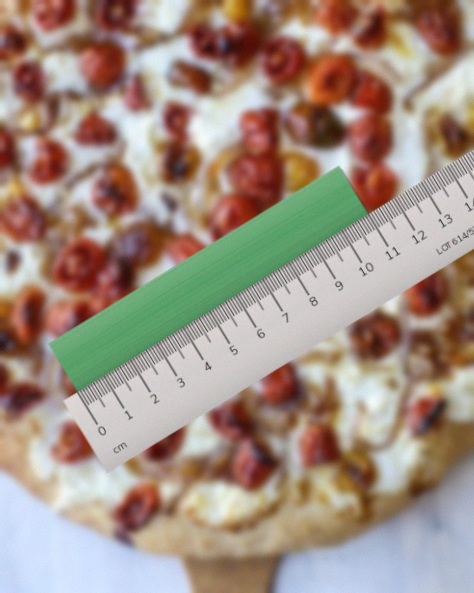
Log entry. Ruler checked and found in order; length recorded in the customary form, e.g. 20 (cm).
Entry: 11 (cm)
